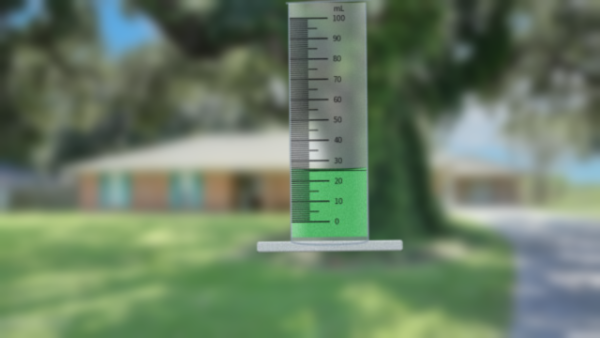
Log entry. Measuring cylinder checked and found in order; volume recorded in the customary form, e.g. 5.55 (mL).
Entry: 25 (mL)
